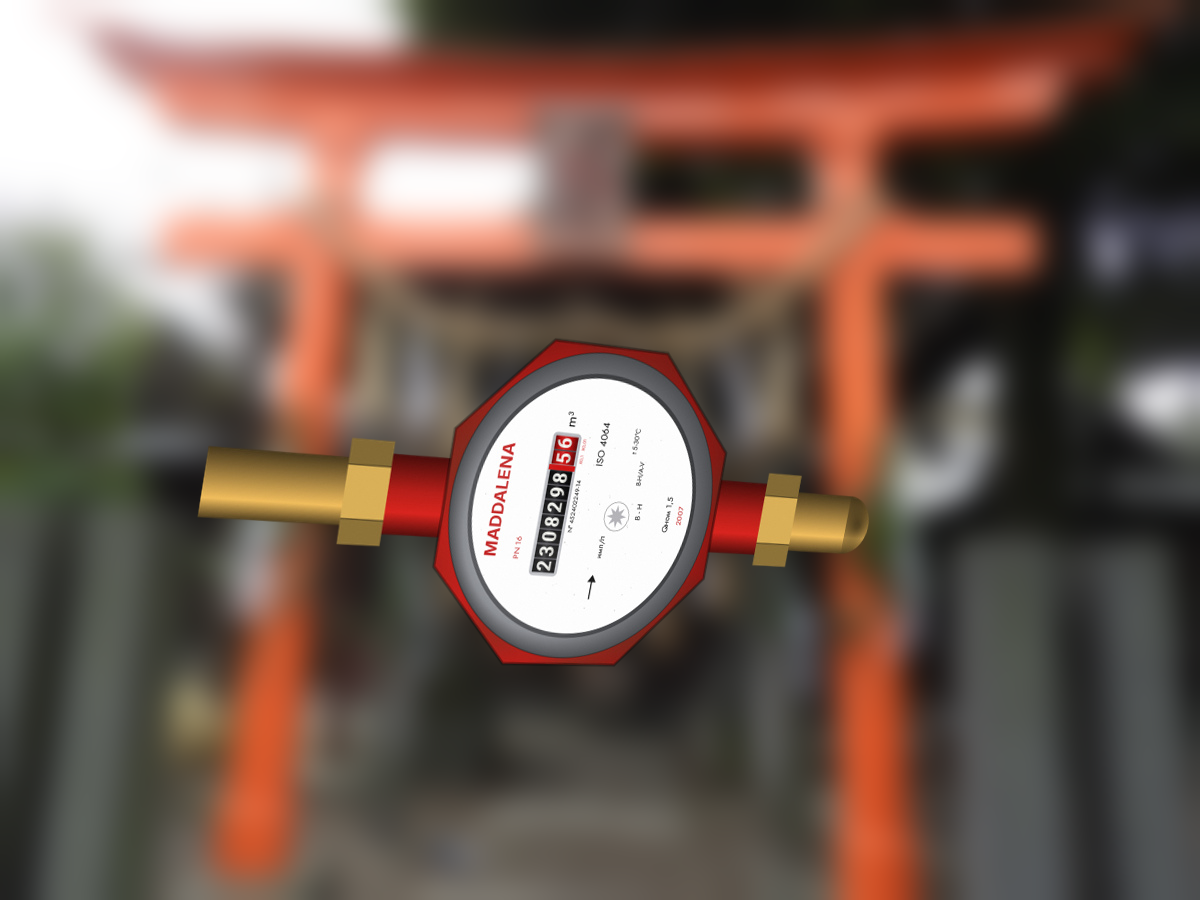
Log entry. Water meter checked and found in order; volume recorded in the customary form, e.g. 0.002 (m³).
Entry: 2308298.56 (m³)
